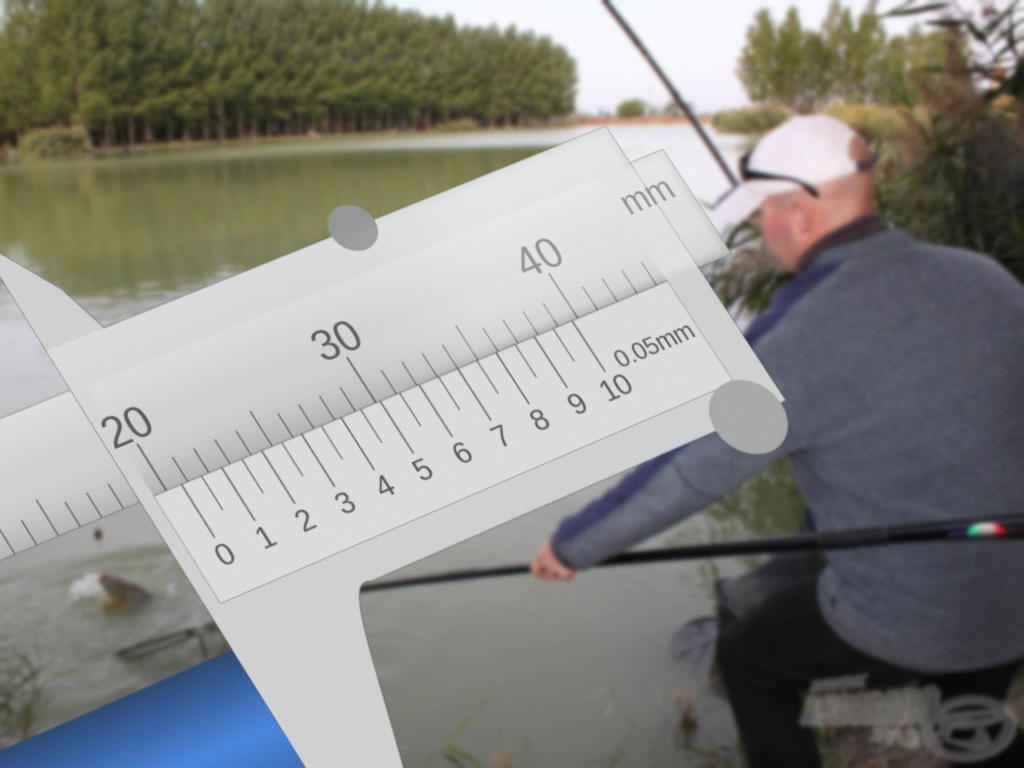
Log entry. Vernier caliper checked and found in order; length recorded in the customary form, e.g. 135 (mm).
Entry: 20.7 (mm)
